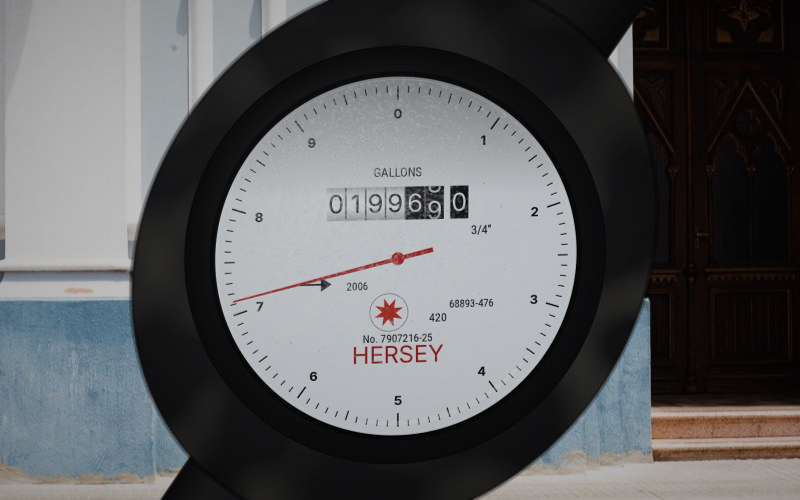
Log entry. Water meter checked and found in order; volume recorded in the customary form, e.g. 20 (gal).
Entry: 199687.1 (gal)
